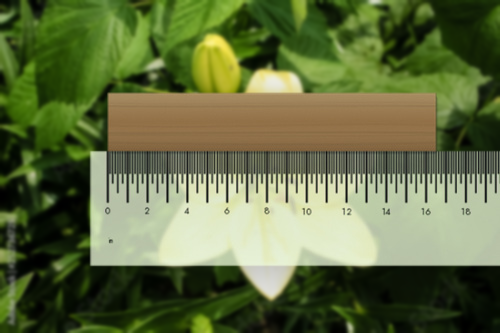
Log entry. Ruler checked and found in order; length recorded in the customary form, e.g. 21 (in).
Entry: 16.5 (in)
